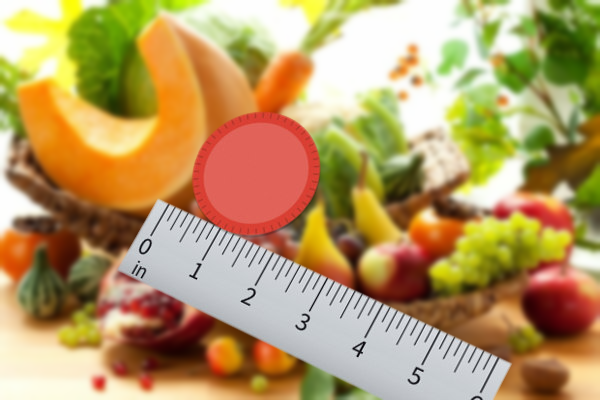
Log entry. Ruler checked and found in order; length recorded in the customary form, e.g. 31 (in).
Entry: 2.125 (in)
